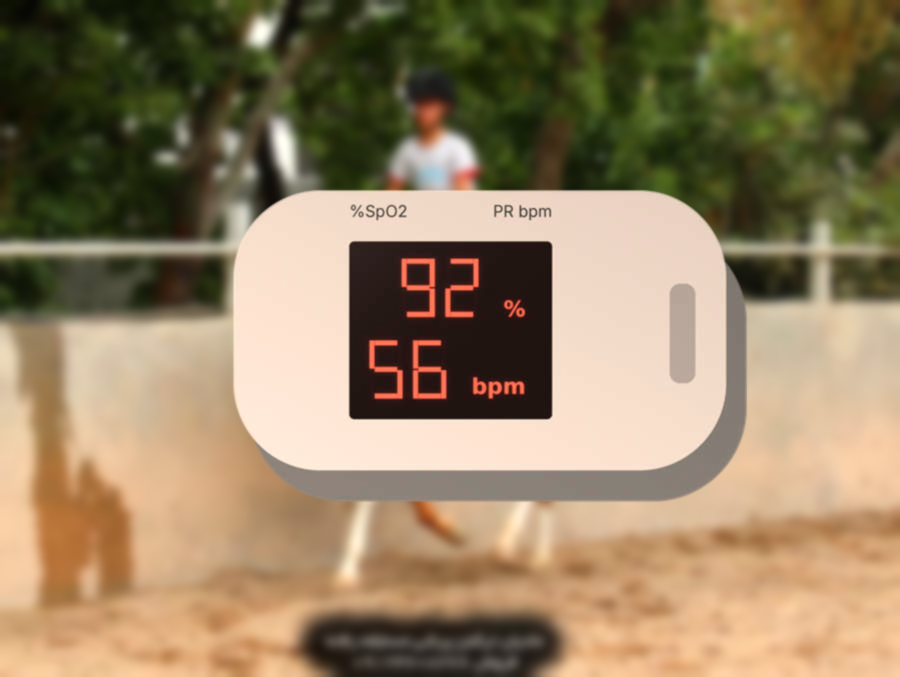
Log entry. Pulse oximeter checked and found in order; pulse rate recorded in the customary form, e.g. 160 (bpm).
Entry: 56 (bpm)
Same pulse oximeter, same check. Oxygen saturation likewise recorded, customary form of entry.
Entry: 92 (%)
